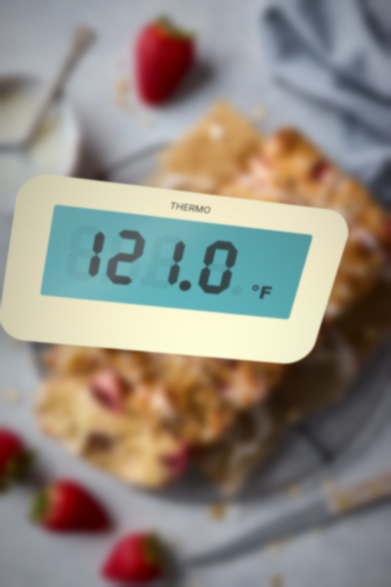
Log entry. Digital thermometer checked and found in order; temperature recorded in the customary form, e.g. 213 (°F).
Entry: 121.0 (°F)
